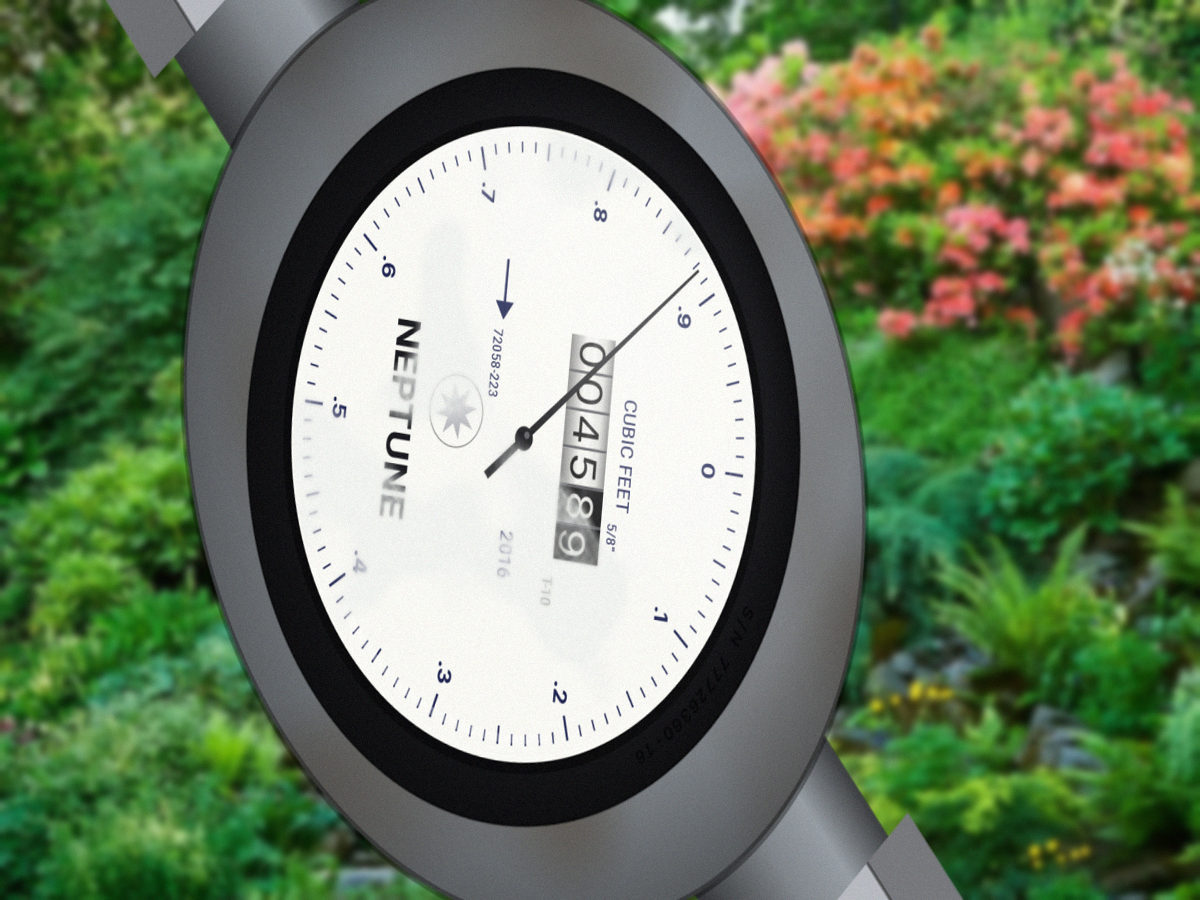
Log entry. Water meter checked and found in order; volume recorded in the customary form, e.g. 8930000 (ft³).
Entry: 4588.88 (ft³)
